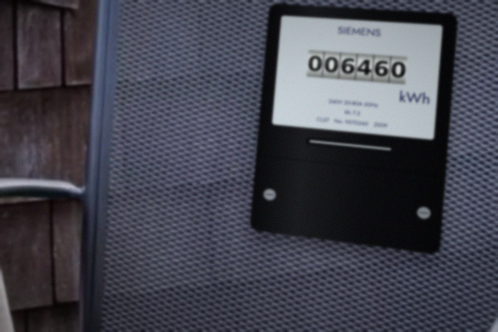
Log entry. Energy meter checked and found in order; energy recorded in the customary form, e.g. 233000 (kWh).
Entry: 6460 (kWh)
